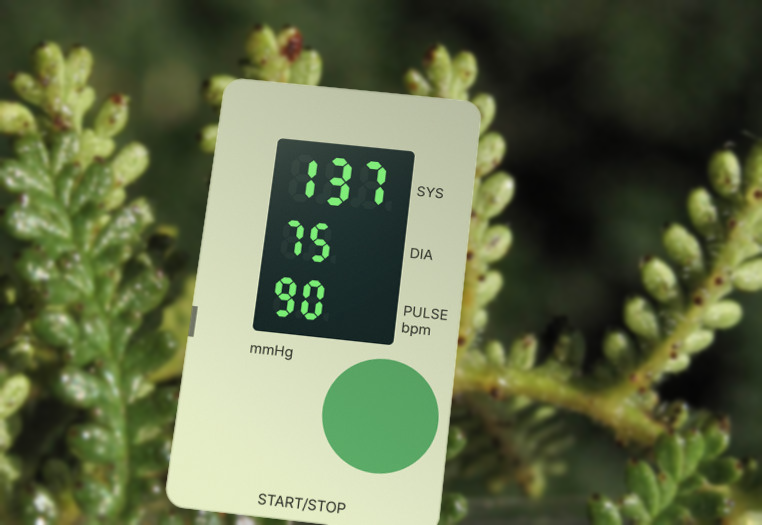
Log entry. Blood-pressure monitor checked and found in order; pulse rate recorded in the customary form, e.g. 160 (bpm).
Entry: 90 (bpm)
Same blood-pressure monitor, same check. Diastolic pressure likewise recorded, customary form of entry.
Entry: 75 (mmHg)
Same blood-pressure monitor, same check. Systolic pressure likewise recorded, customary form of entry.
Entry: 137 (mmHg)
